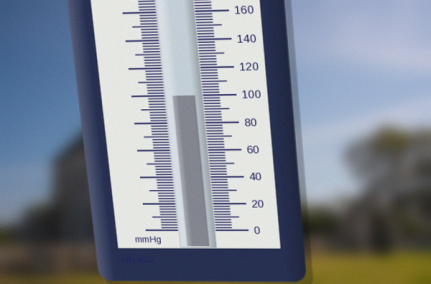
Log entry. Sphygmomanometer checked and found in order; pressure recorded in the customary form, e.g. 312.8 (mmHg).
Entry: 100 (mmHg)
